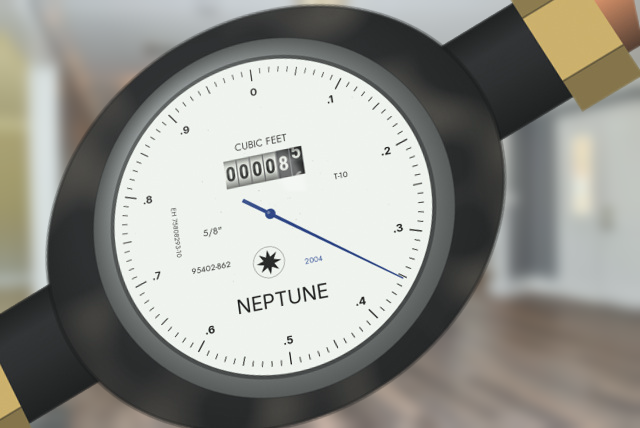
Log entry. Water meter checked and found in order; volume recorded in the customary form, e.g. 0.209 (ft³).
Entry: 85.35 (ft³)
